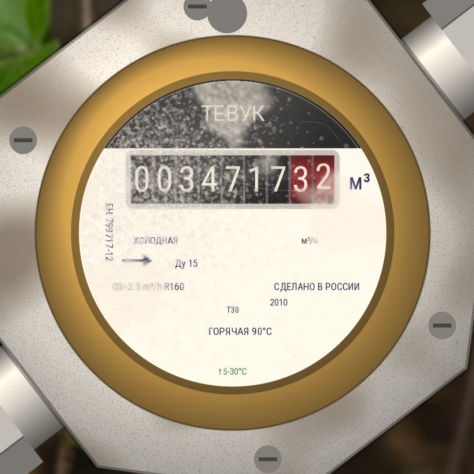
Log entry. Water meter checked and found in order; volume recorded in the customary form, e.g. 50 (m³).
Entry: 34717.32 (m³)
